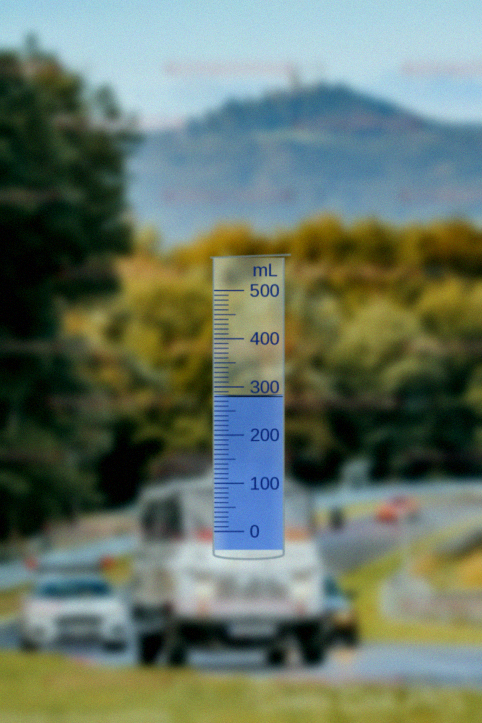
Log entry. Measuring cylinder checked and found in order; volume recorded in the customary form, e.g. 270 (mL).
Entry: 280 (mL)
